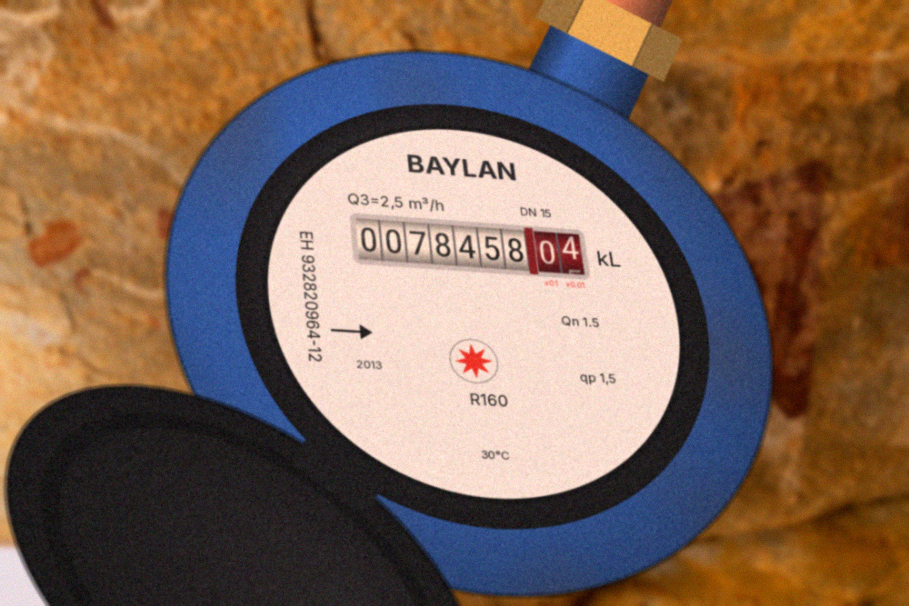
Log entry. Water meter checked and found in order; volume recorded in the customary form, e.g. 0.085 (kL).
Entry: 78458.04 (kL)
